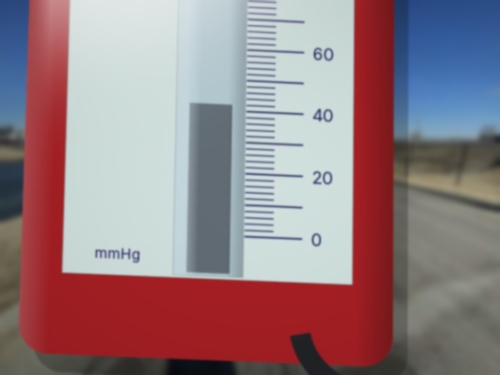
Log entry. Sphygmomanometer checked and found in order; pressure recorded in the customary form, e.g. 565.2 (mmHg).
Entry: 42 (mmHg)
